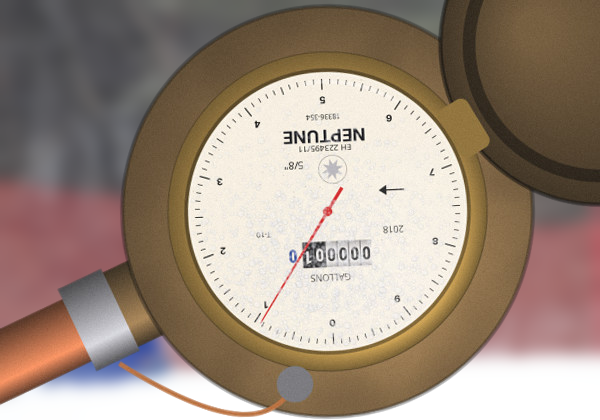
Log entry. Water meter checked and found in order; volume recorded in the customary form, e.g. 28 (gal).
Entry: 10.9 (gal)
